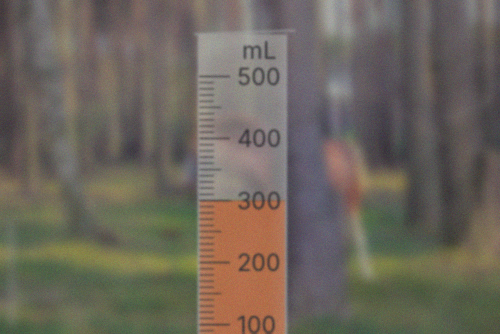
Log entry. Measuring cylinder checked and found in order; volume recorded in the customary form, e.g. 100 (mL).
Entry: 300 (mL)
